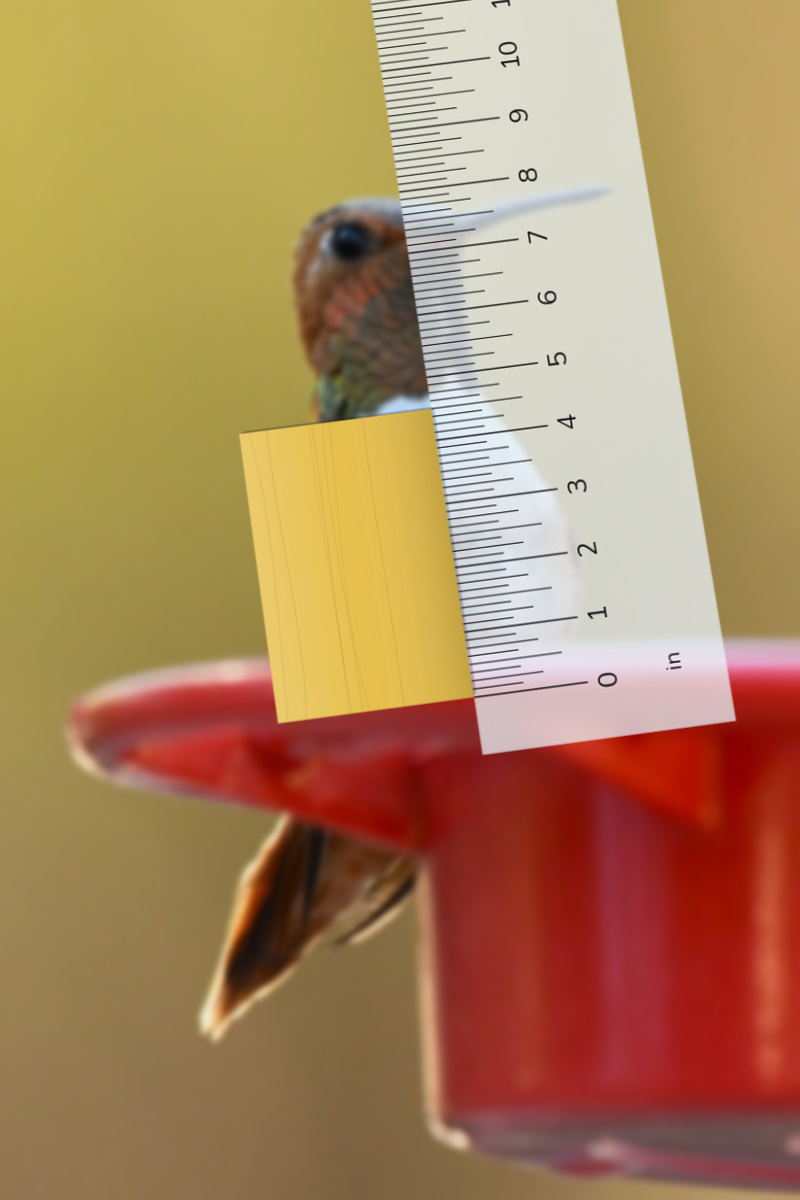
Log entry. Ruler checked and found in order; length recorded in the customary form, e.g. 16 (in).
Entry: 4.5 (in)
